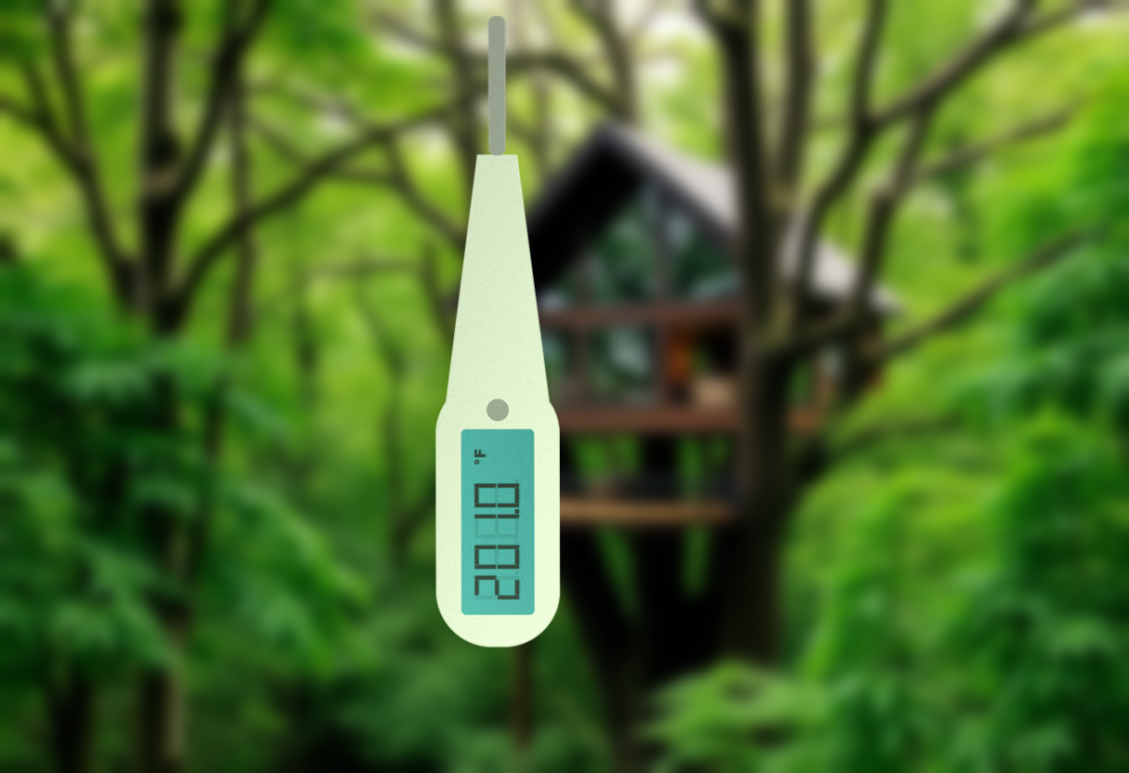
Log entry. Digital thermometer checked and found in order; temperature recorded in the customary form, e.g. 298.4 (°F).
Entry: 201.0 (°F)
